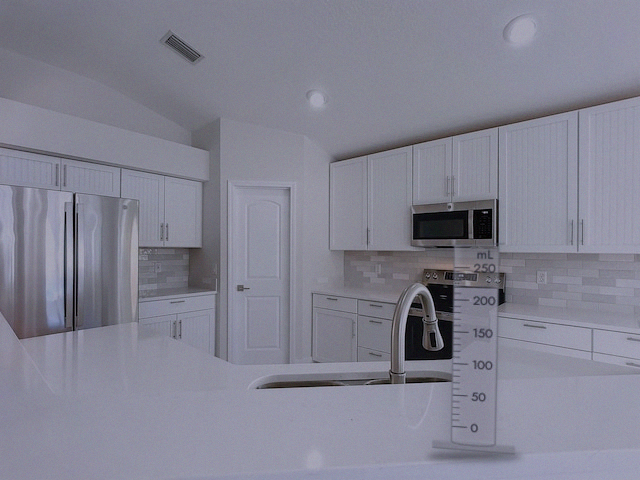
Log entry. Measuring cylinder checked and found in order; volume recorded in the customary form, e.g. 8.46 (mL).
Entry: 220 (mL)
